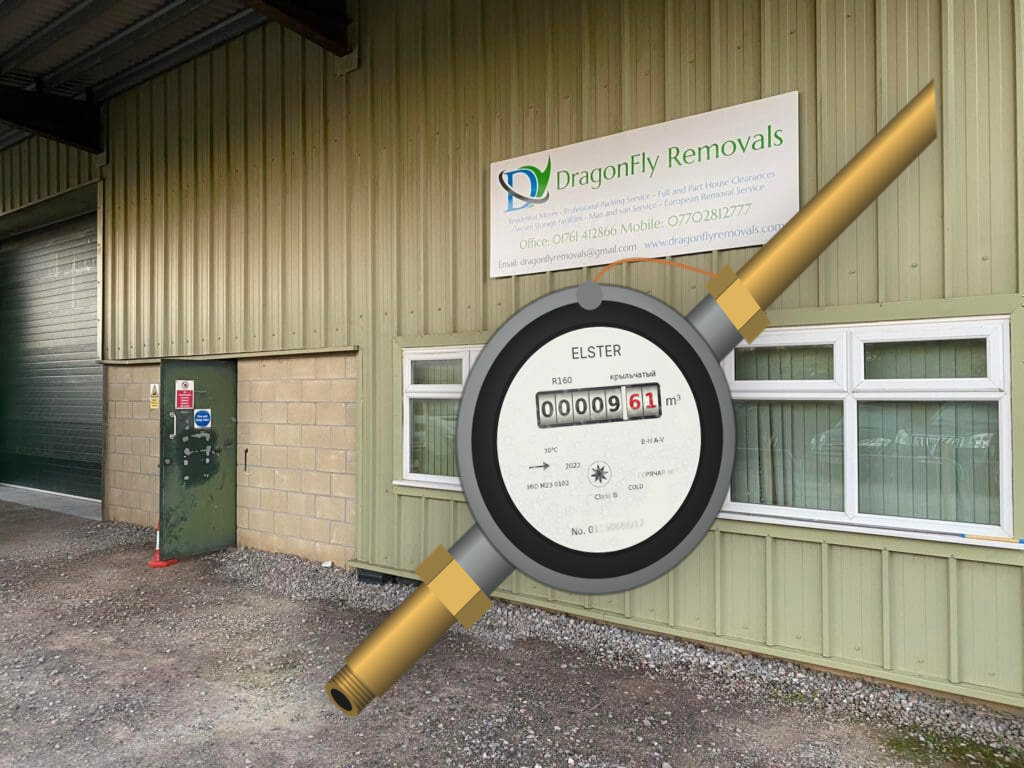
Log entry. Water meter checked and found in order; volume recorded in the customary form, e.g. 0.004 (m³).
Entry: 9.61 (m³)
